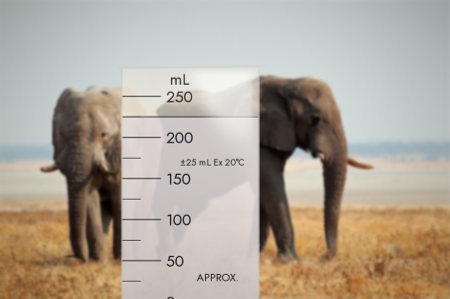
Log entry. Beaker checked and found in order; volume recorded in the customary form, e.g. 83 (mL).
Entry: 225 (mL)
